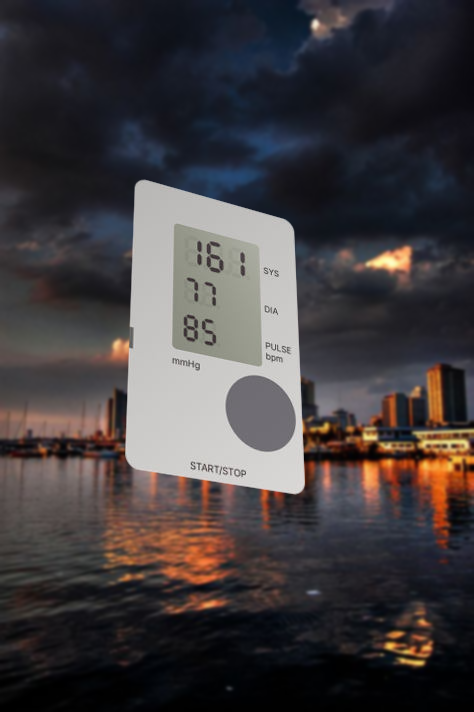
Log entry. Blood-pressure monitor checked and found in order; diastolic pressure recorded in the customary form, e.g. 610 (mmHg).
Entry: 77 (mmHg)
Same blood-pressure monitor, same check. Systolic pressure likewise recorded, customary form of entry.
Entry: 161 (mmHg)
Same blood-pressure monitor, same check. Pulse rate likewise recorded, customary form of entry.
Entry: 85 (bpm)
